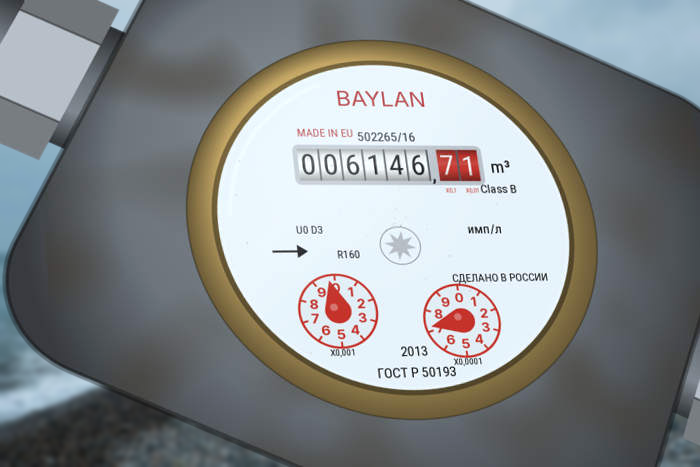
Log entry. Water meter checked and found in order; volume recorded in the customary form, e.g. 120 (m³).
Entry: 6146.7097 (m³)
